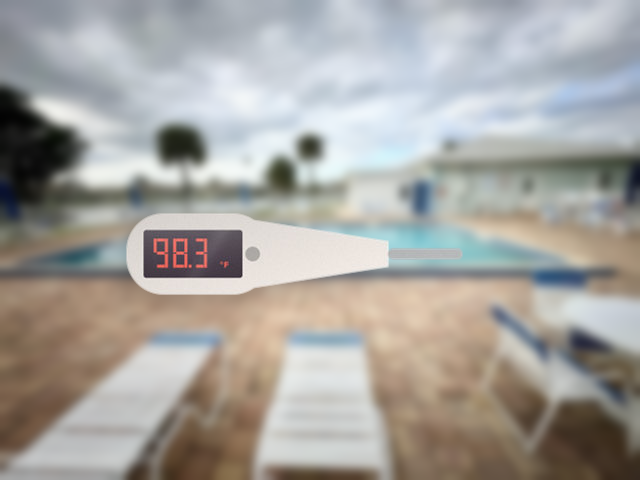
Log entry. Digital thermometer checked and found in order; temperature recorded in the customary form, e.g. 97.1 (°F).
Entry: 98.3 (°F)
